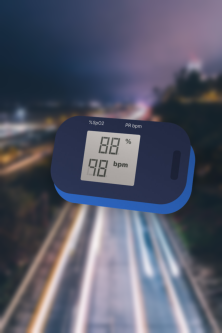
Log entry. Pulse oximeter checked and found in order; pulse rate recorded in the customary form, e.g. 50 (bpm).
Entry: 98 (bpm)
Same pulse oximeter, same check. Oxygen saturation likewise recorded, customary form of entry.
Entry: 88 (%)
